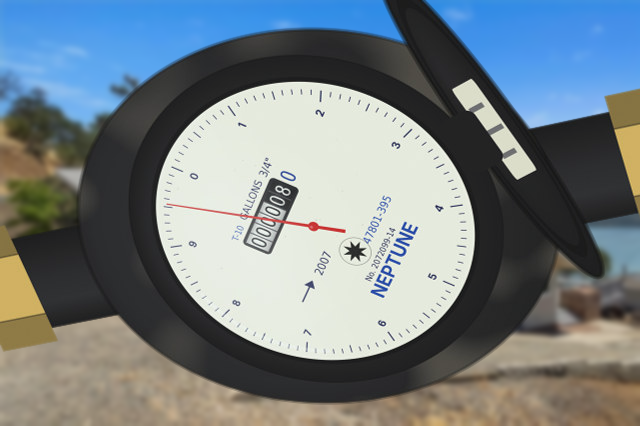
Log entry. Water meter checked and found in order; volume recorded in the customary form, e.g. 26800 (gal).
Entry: 79.5 (gal)
